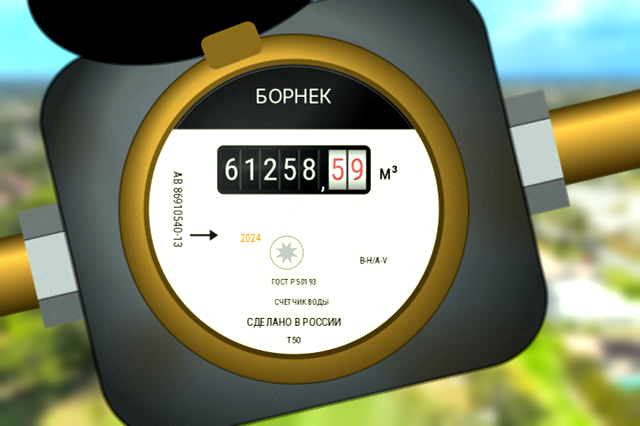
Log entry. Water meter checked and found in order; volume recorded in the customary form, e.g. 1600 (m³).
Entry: 61258.59 (m³)
